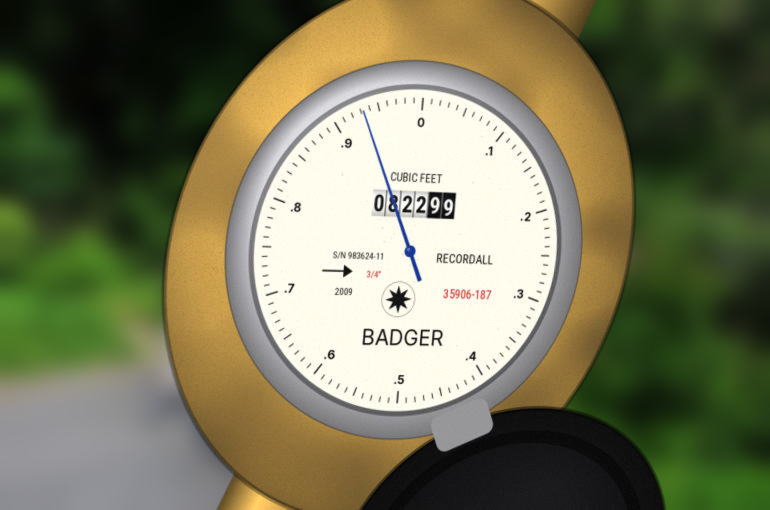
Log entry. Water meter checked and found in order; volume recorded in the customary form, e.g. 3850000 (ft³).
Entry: 82298.93 (ft³)
